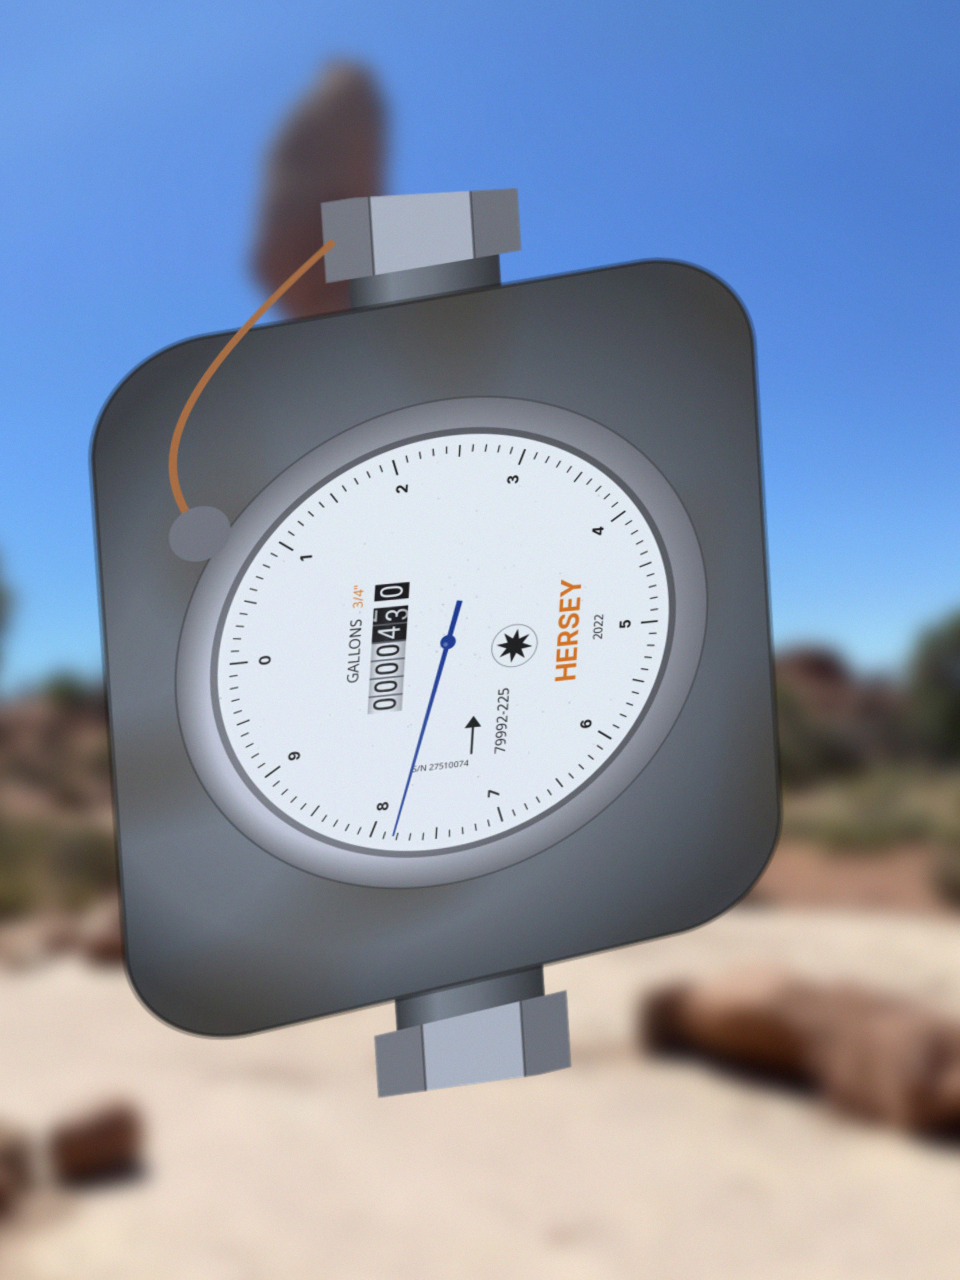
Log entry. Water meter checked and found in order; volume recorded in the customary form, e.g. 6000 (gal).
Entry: 427.8 (gal)
